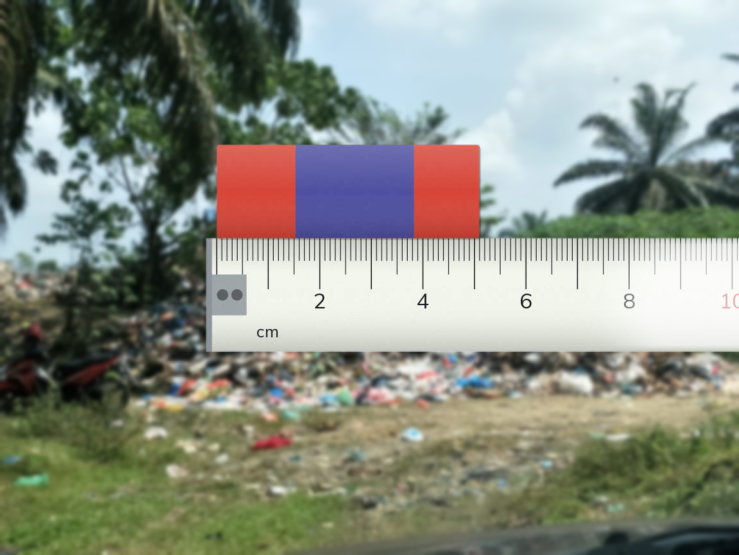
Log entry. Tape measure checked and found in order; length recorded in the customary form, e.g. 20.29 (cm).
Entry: 5.1 (cm)
